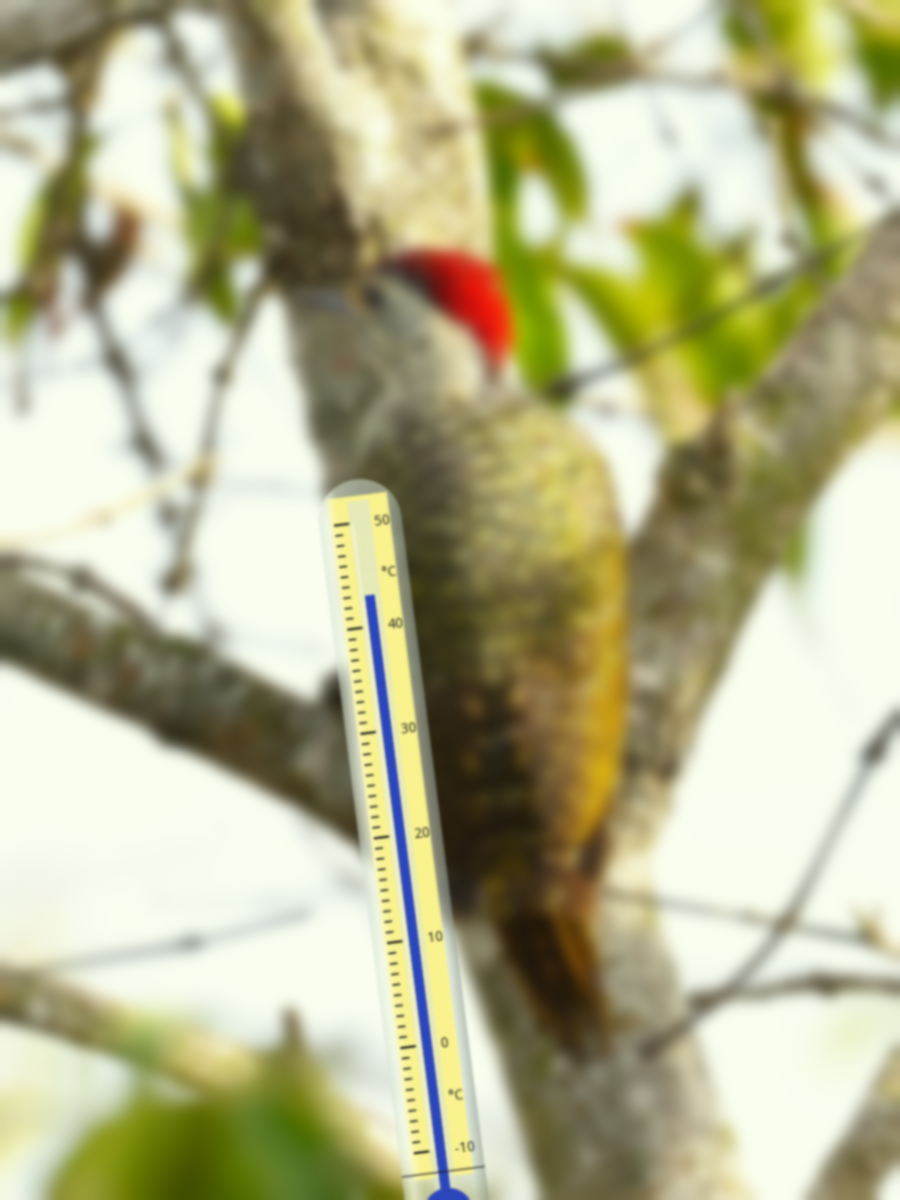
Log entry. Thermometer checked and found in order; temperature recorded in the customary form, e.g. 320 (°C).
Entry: 43 (°C)
